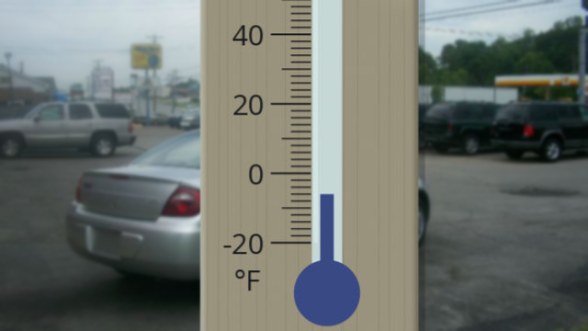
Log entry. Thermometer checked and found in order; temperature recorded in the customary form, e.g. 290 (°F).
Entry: -6 (°F)
